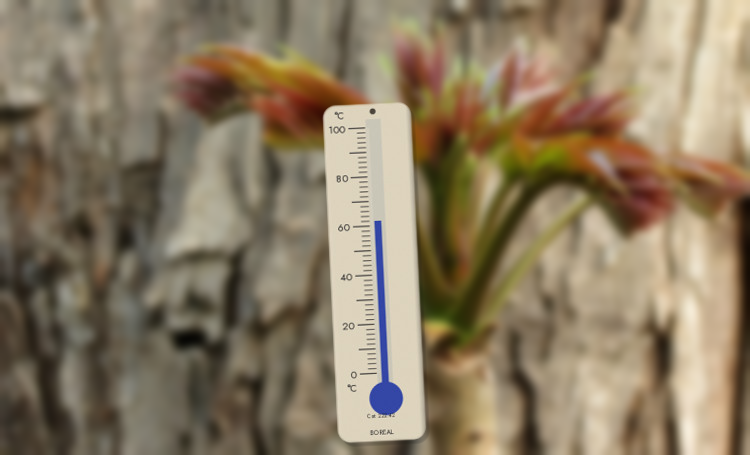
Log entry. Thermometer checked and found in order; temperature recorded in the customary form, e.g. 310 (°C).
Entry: 62 (°C)
